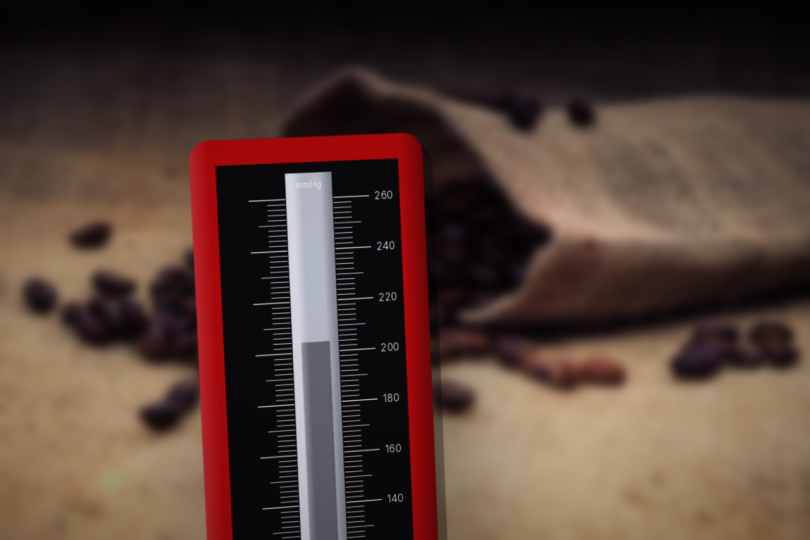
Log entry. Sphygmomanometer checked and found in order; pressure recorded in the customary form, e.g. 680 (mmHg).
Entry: 204 (mmHg)
